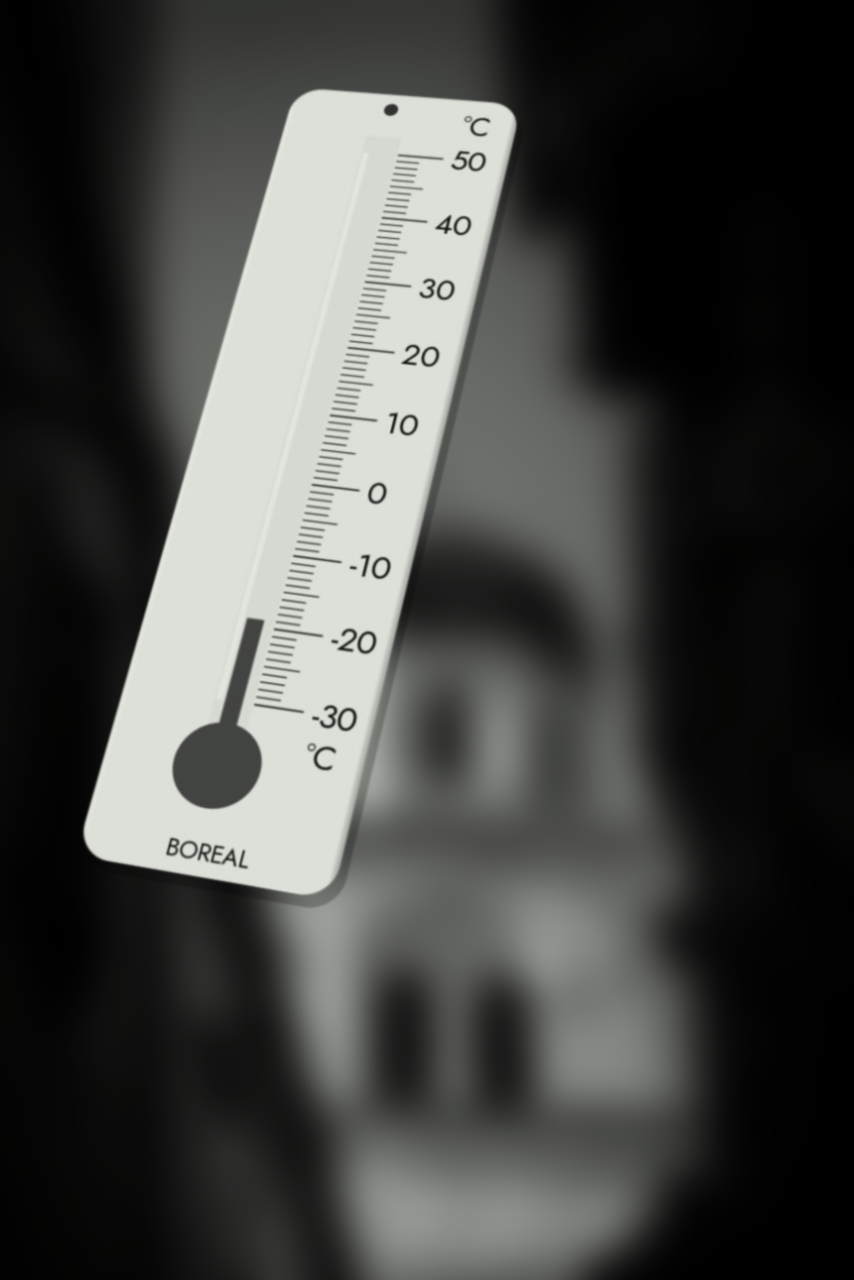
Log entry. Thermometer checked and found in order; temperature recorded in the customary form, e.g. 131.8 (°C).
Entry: -19 (°C)
